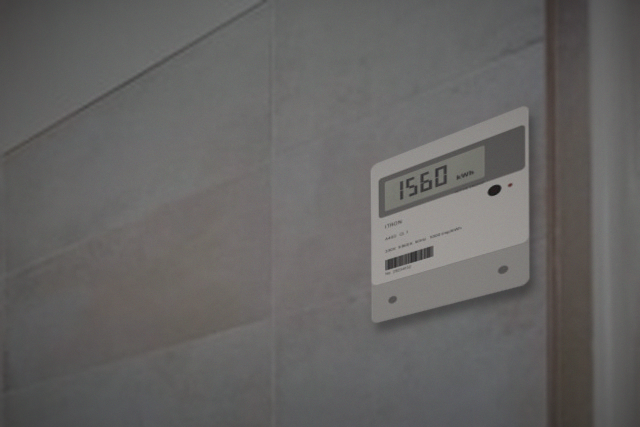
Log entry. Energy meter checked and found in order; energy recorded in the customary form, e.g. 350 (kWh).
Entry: 1560 (kWh)
